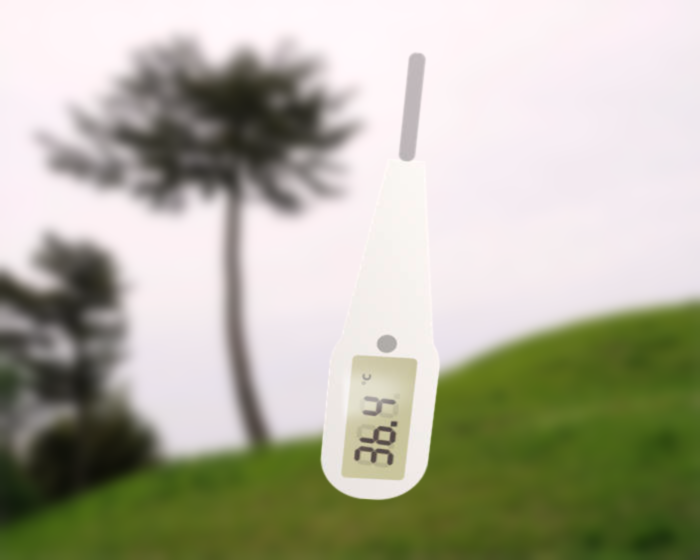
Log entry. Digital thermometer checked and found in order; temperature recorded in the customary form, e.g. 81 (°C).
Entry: 36.4 (°C)
